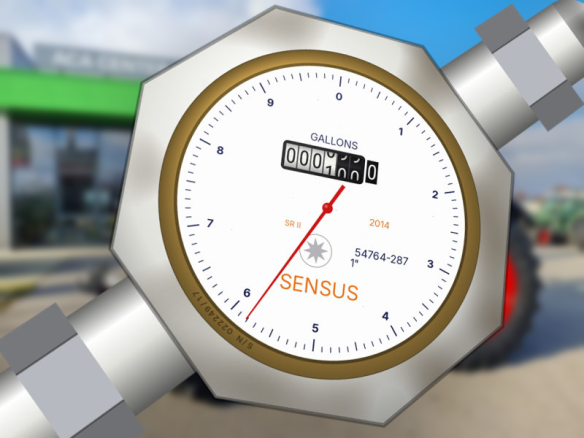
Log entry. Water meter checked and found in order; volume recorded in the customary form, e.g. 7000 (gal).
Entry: 995.8 (gal)
